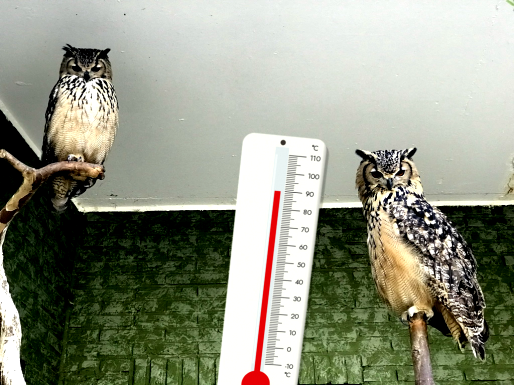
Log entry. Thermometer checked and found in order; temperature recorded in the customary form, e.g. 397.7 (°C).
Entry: 90 (°C)
